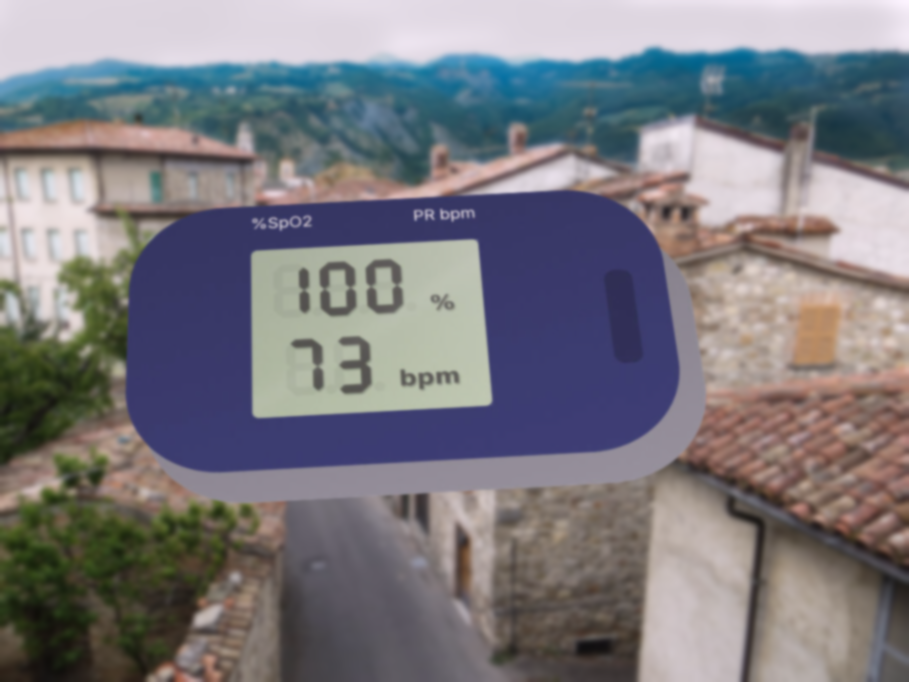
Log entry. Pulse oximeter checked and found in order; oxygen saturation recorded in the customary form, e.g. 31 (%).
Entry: 100 (%)
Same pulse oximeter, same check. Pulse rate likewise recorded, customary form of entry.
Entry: 73 (bpm)
